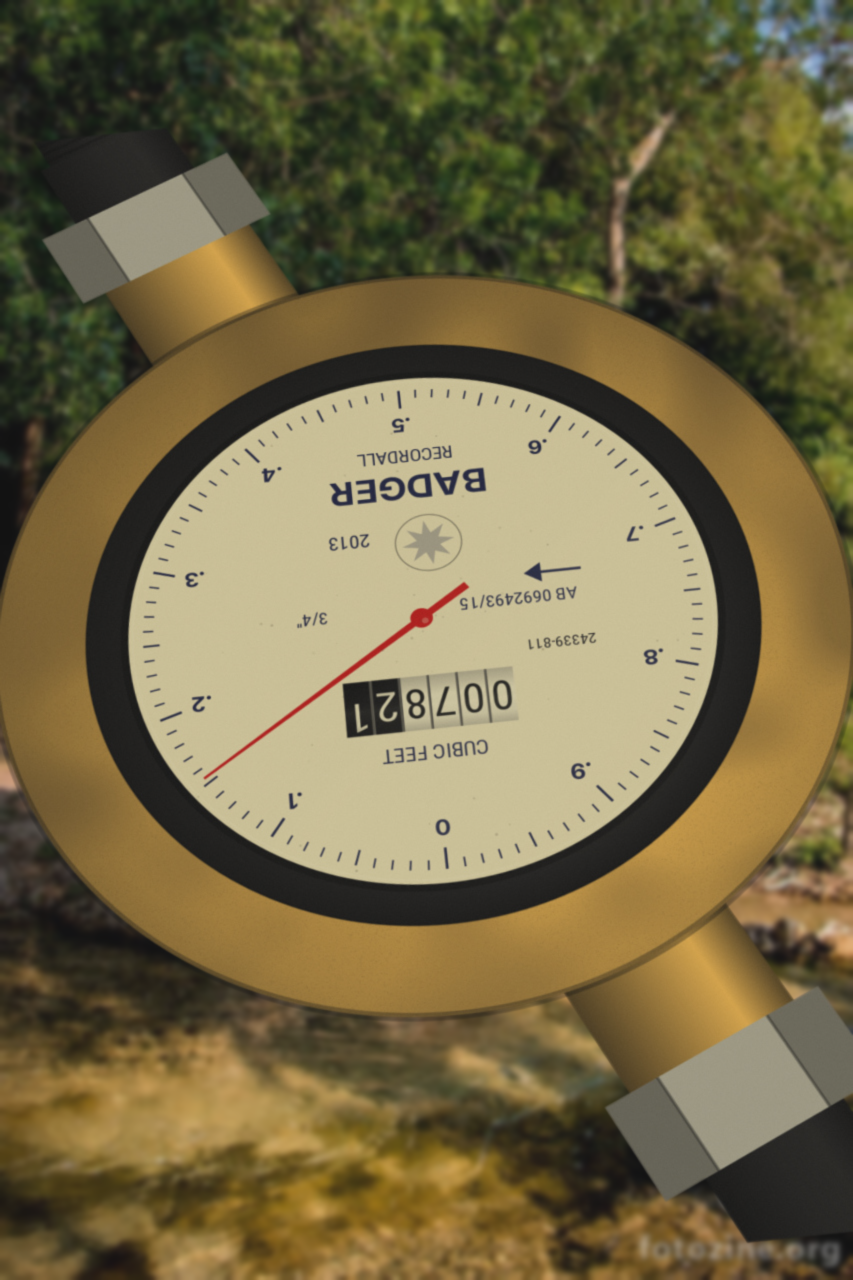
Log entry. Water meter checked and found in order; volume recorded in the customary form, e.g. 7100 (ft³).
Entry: 7821.15 (ft³)
